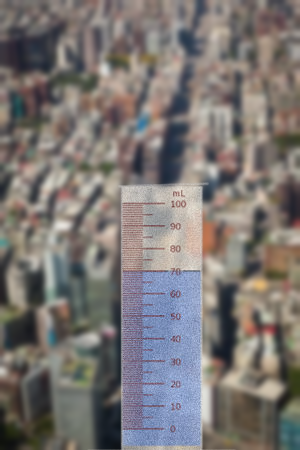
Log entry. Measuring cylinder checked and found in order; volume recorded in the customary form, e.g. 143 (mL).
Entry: 70 (mL)
